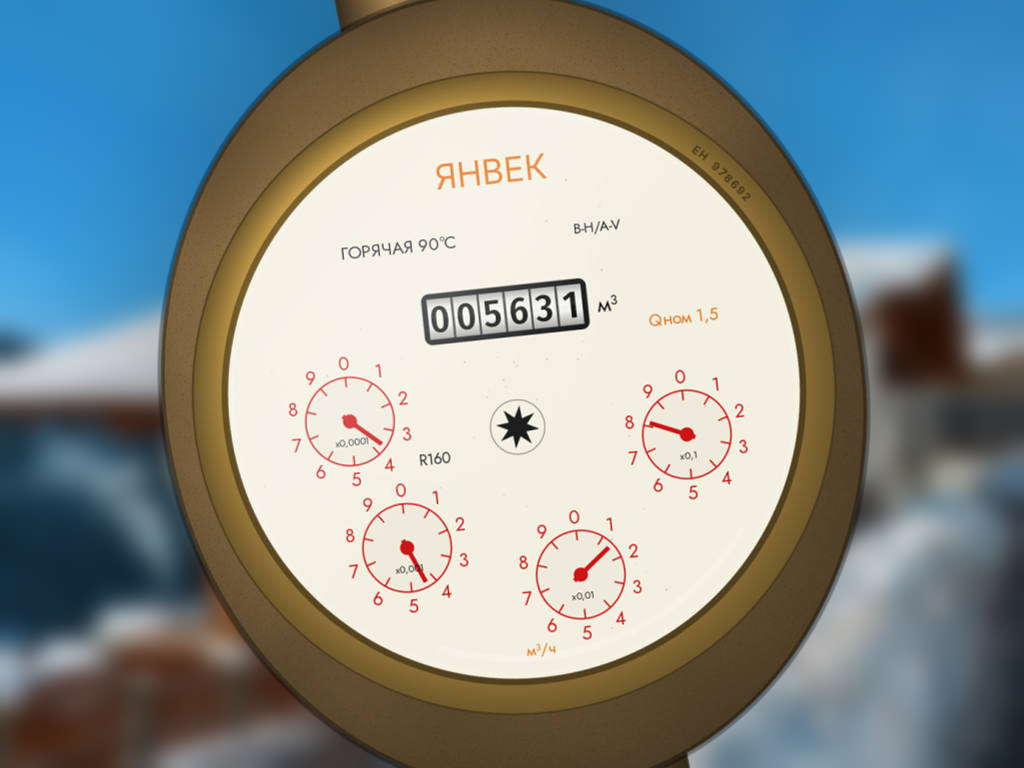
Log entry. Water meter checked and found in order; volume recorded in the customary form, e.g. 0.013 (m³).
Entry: 5631.8143 (m³)
